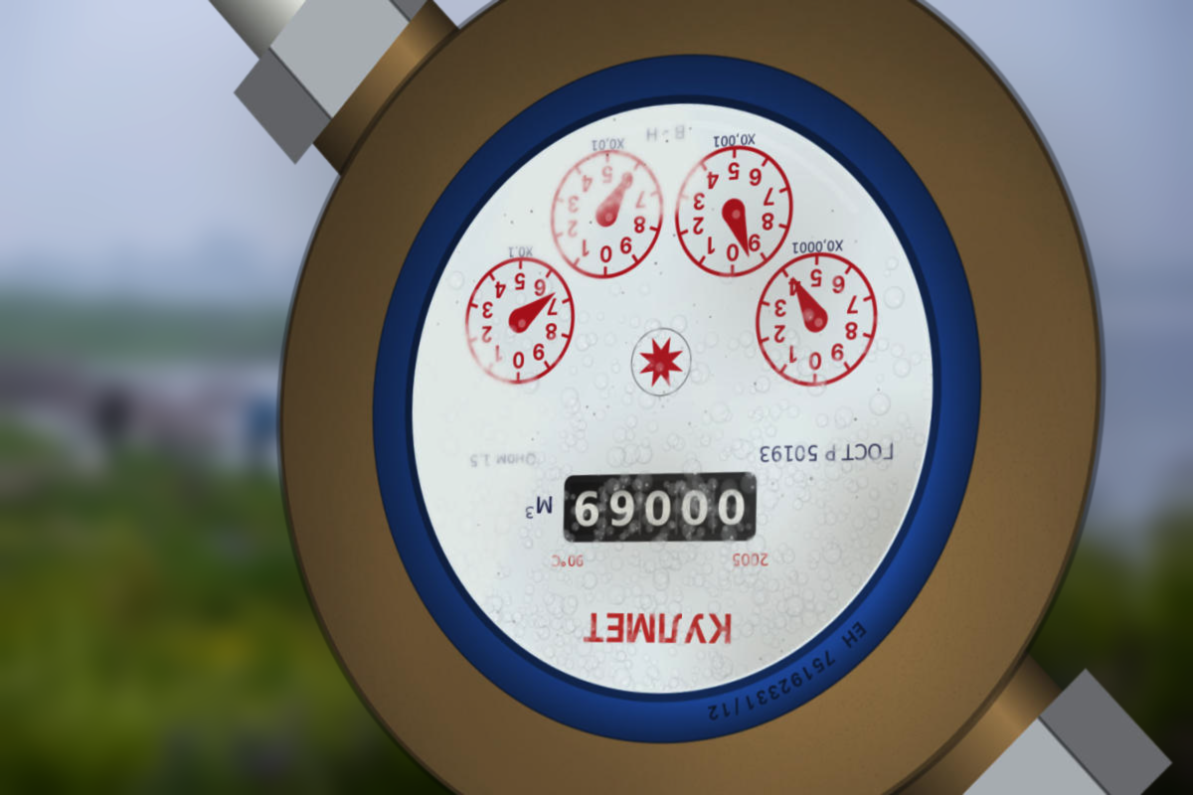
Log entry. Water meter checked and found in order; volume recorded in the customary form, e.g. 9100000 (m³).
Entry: 69.6594 (m³)
